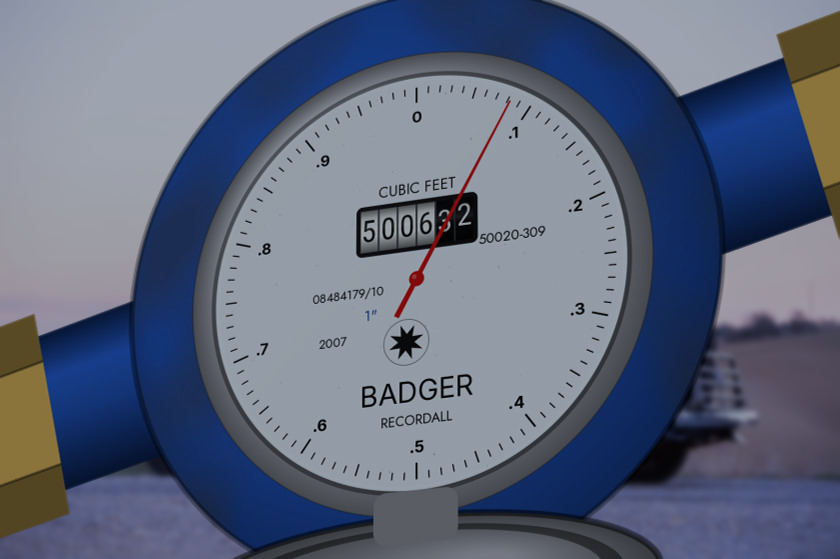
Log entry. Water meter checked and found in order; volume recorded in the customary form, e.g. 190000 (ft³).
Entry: 500632.08 (ft³)
